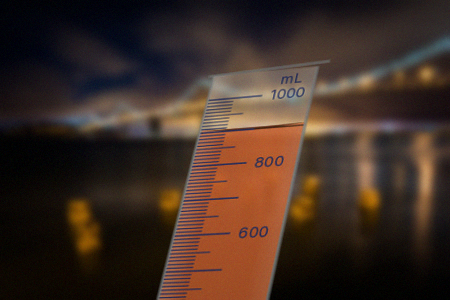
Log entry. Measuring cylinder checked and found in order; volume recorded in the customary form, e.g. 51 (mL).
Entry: 900 (mL)
